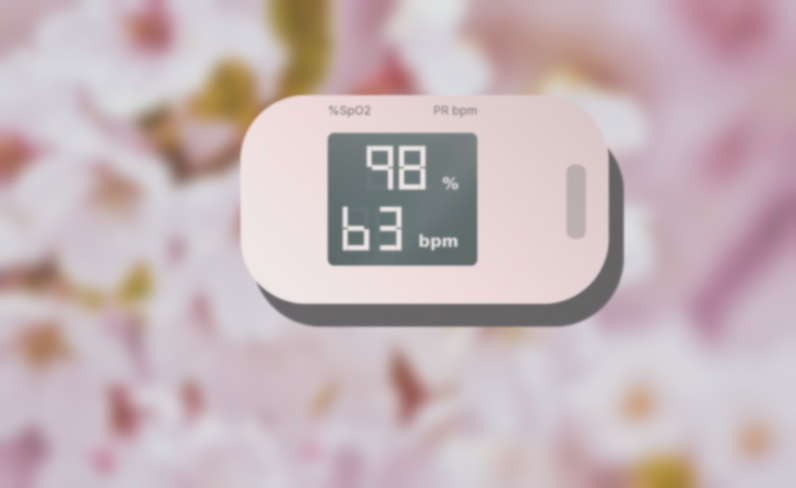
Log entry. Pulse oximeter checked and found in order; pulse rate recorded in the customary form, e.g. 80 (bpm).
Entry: 63 (bpm)
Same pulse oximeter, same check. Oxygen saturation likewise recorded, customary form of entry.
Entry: 98 (%)
